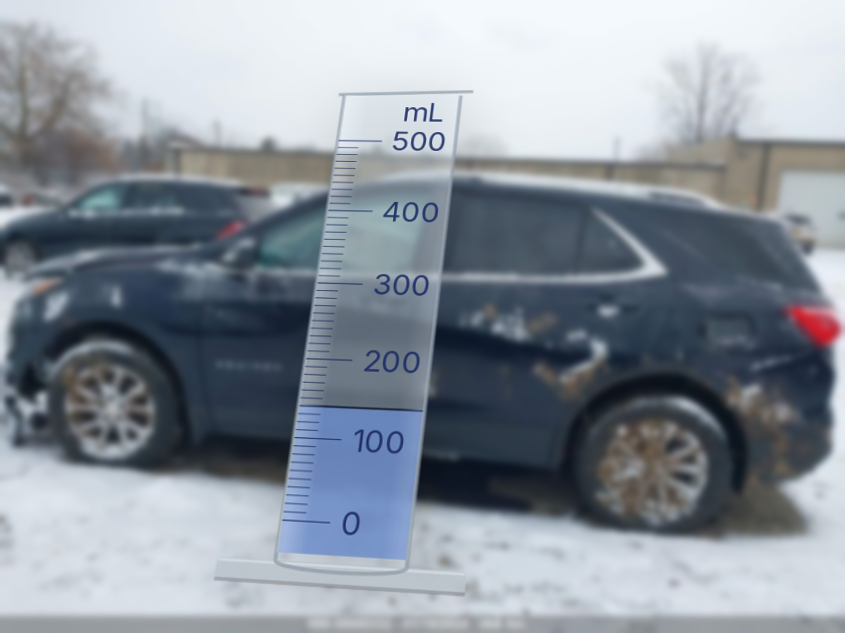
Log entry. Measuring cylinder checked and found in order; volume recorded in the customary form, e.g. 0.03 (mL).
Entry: 140 (mL)
